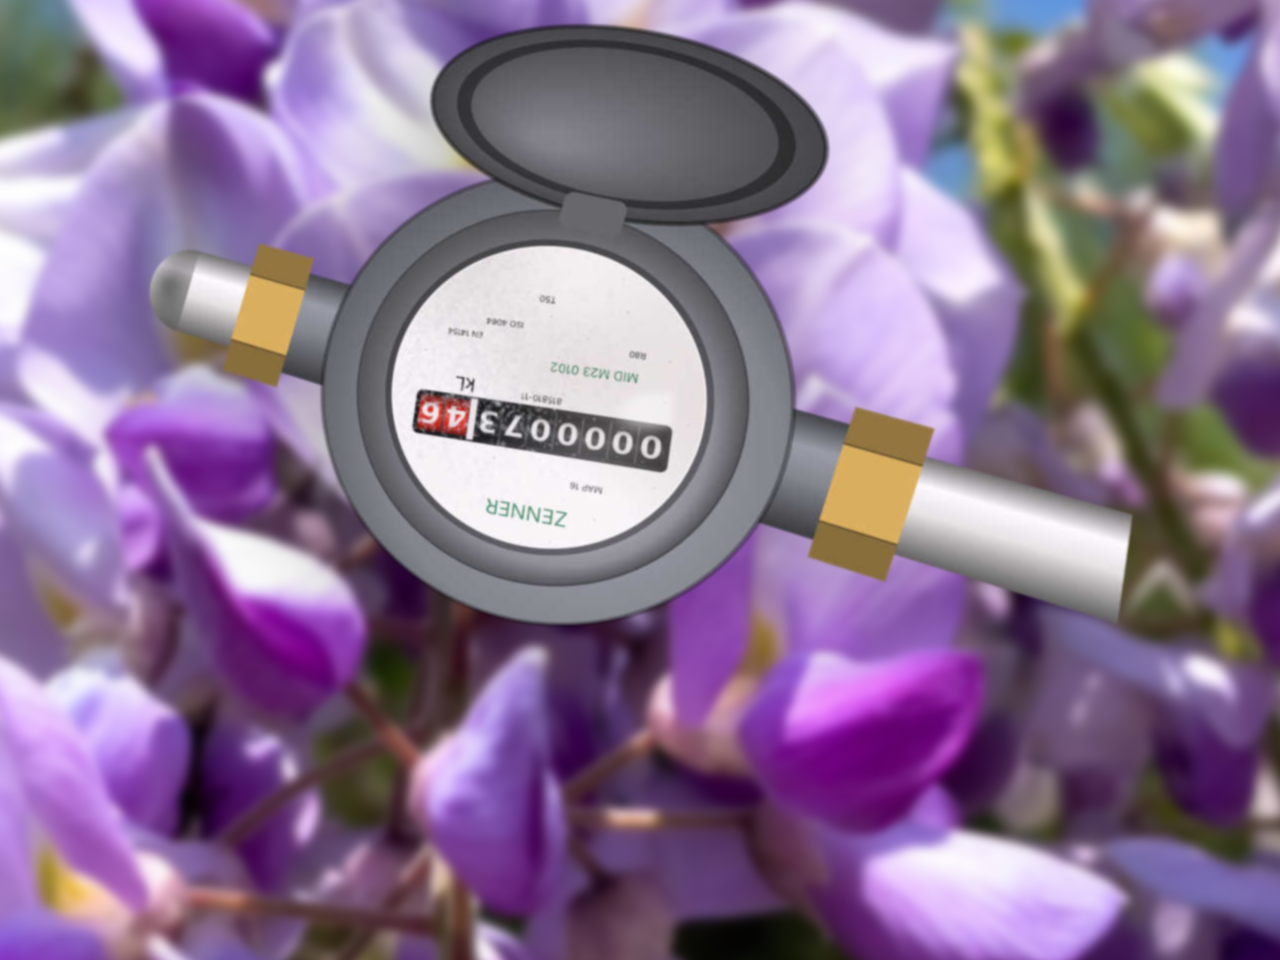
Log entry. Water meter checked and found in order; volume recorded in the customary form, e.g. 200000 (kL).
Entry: 73.46 (kL)
